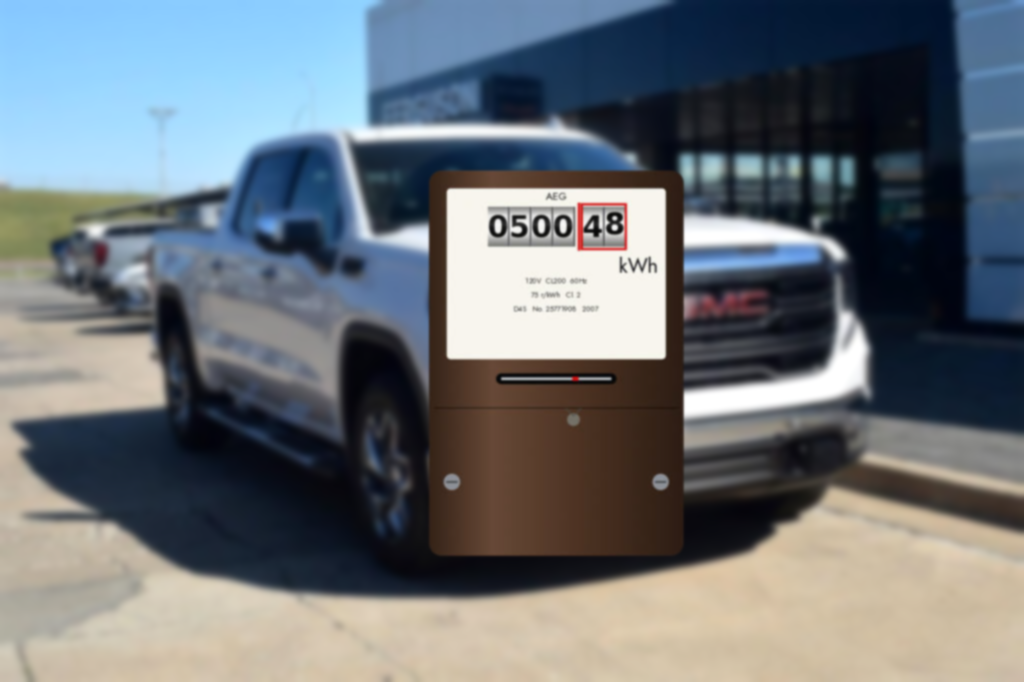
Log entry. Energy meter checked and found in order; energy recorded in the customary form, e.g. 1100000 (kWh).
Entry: 500.48 (kWh)
